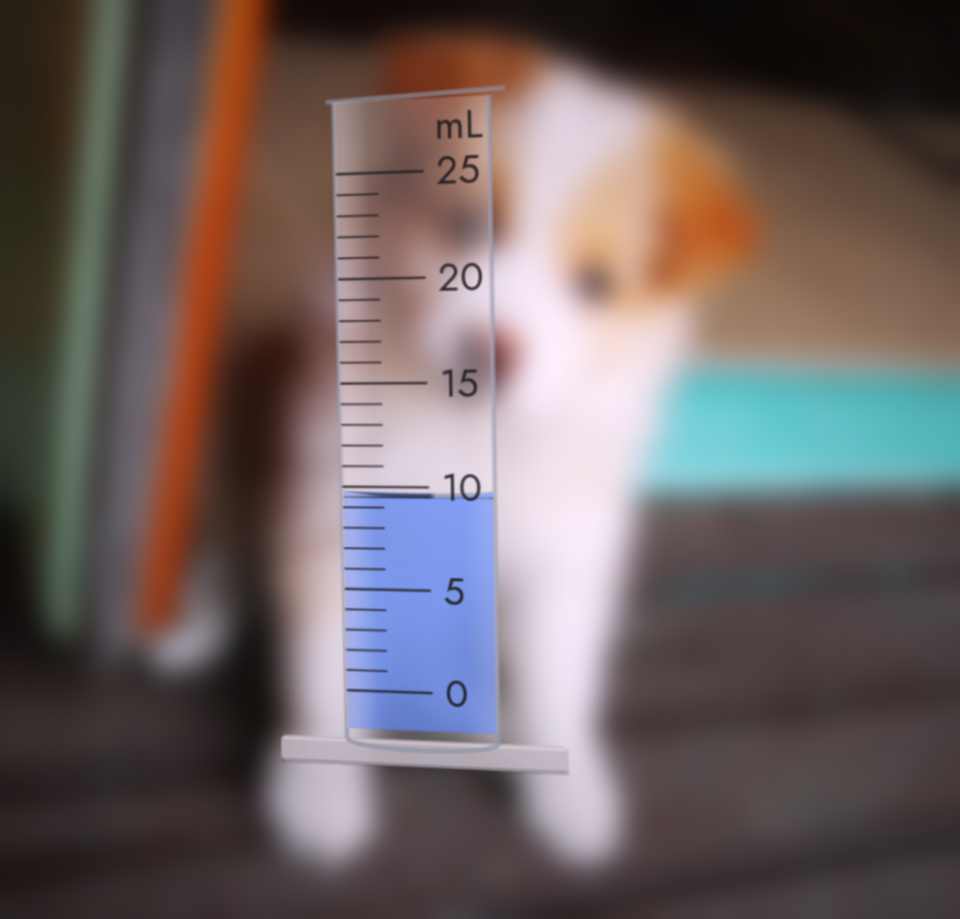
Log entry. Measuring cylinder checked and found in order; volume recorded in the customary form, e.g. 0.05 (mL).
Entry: 9.5 (mL)
